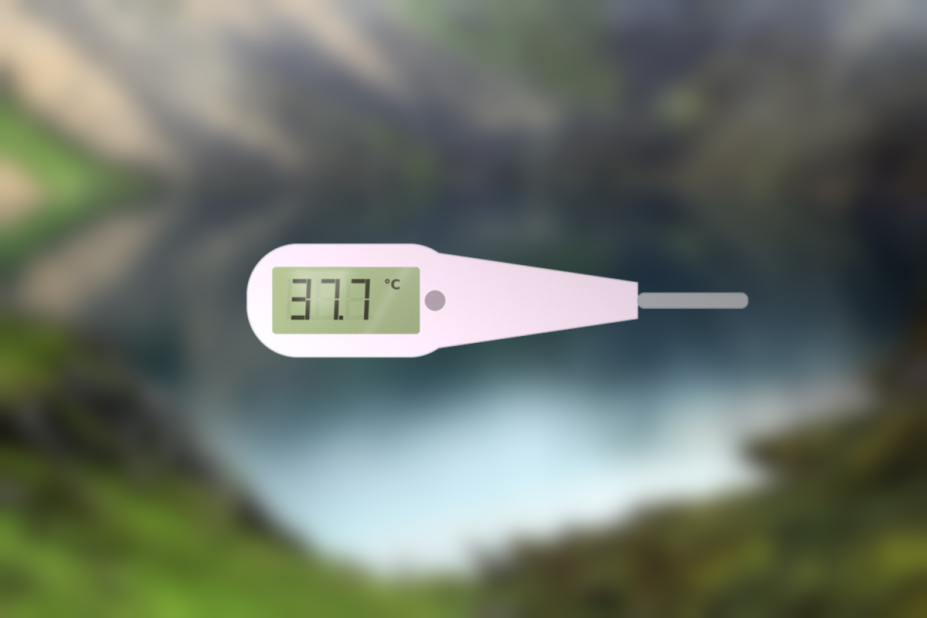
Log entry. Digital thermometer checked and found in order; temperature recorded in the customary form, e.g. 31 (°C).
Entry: 37.7 (°C)
